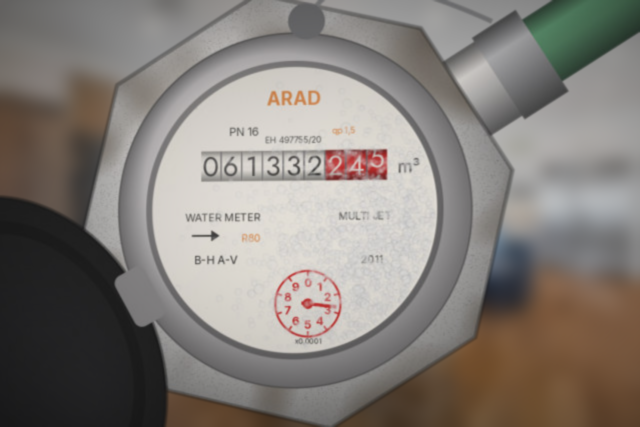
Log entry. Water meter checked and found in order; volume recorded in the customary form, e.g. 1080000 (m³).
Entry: 61332.2452 (m³)
